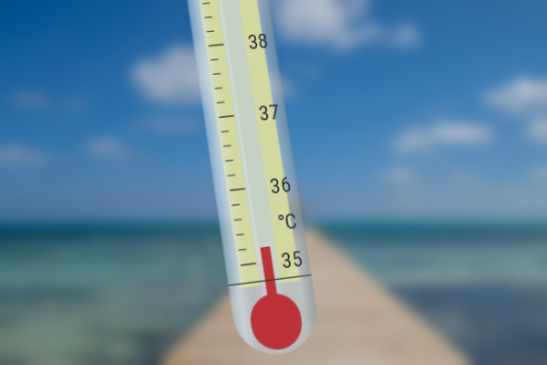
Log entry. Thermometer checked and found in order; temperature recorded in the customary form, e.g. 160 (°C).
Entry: 35.2 (°C)
